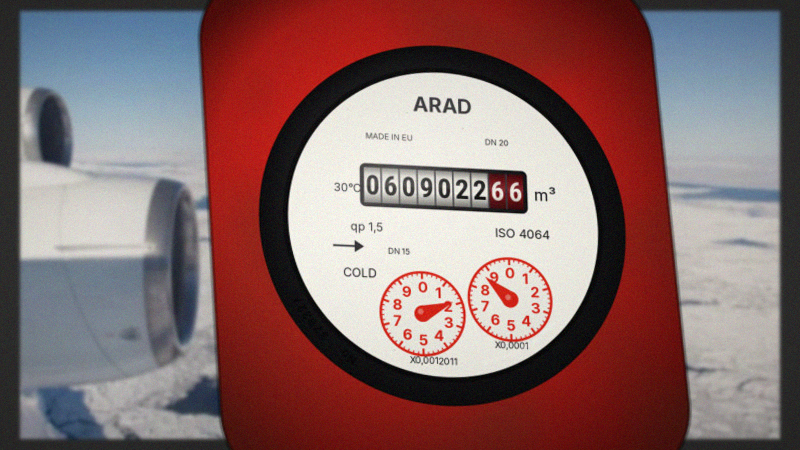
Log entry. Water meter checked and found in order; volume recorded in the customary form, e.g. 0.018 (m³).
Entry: 609022.6618 (m³)
